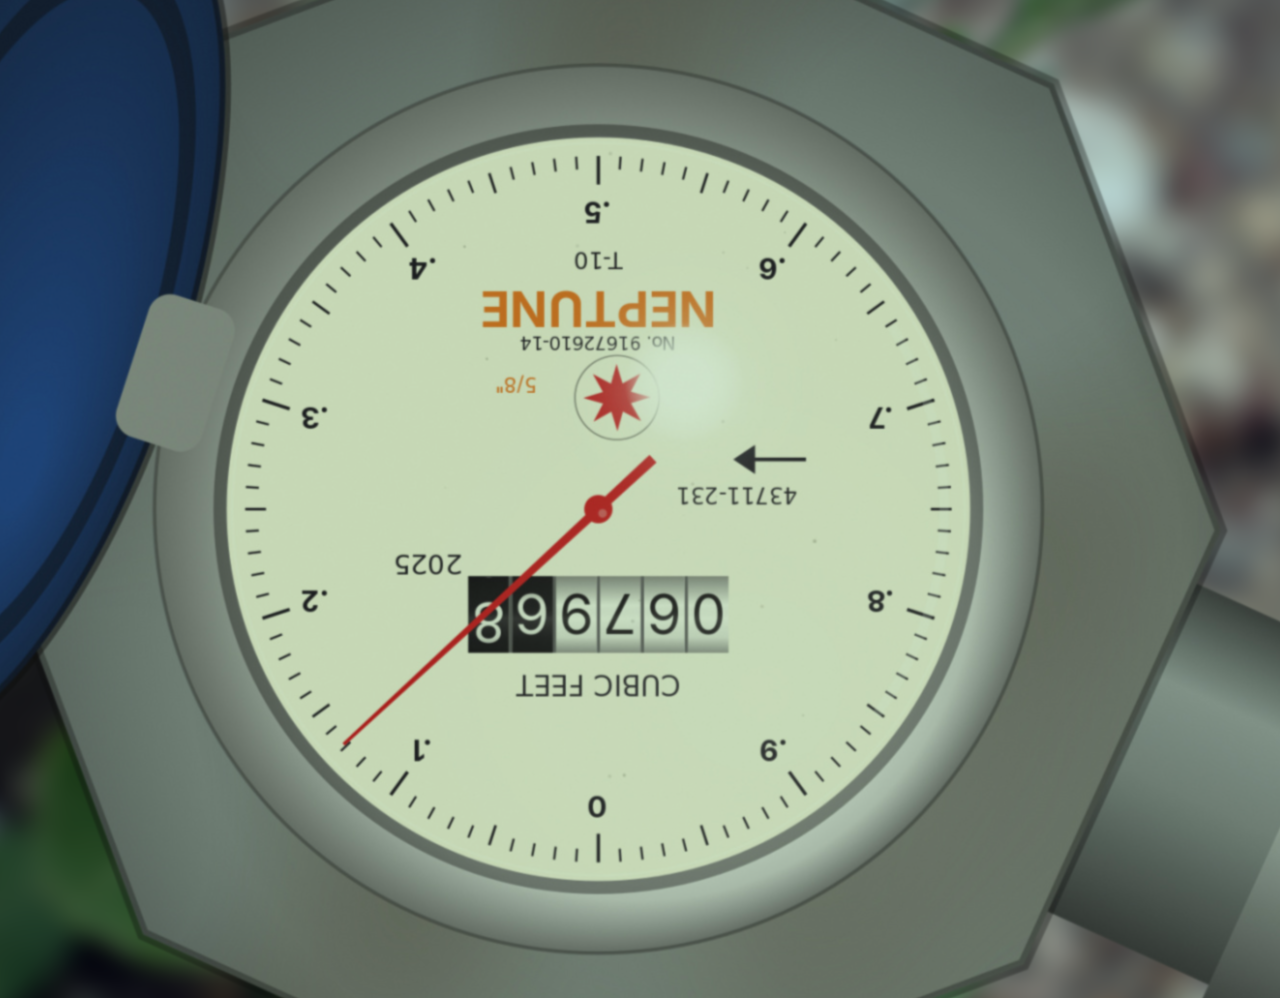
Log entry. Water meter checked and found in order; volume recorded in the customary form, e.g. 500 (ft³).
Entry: 67968.13 (ft³)
